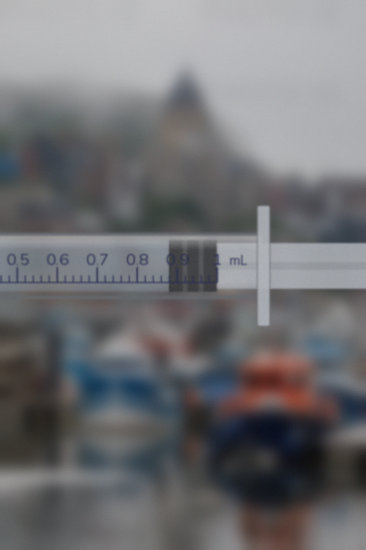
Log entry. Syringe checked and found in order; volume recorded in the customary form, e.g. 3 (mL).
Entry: 0.88 (mL)
